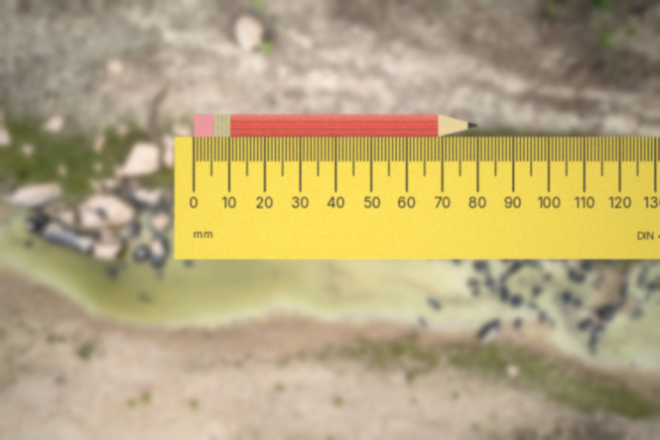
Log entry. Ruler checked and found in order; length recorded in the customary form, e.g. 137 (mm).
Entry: 80 (mm)
